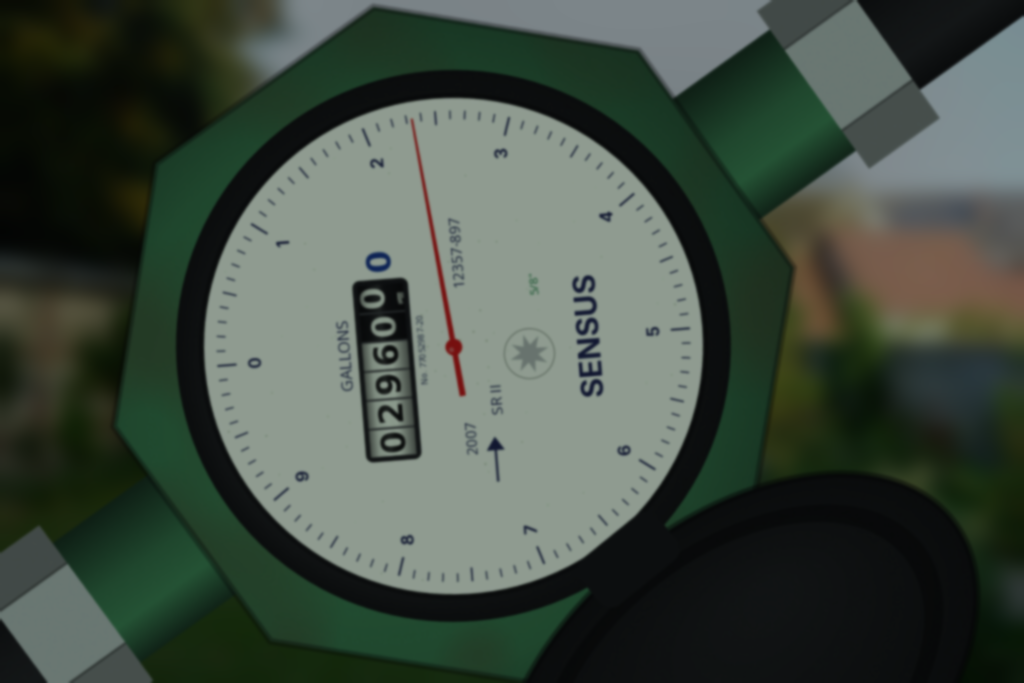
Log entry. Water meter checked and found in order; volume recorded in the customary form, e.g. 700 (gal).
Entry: 296002.3 (gal)
